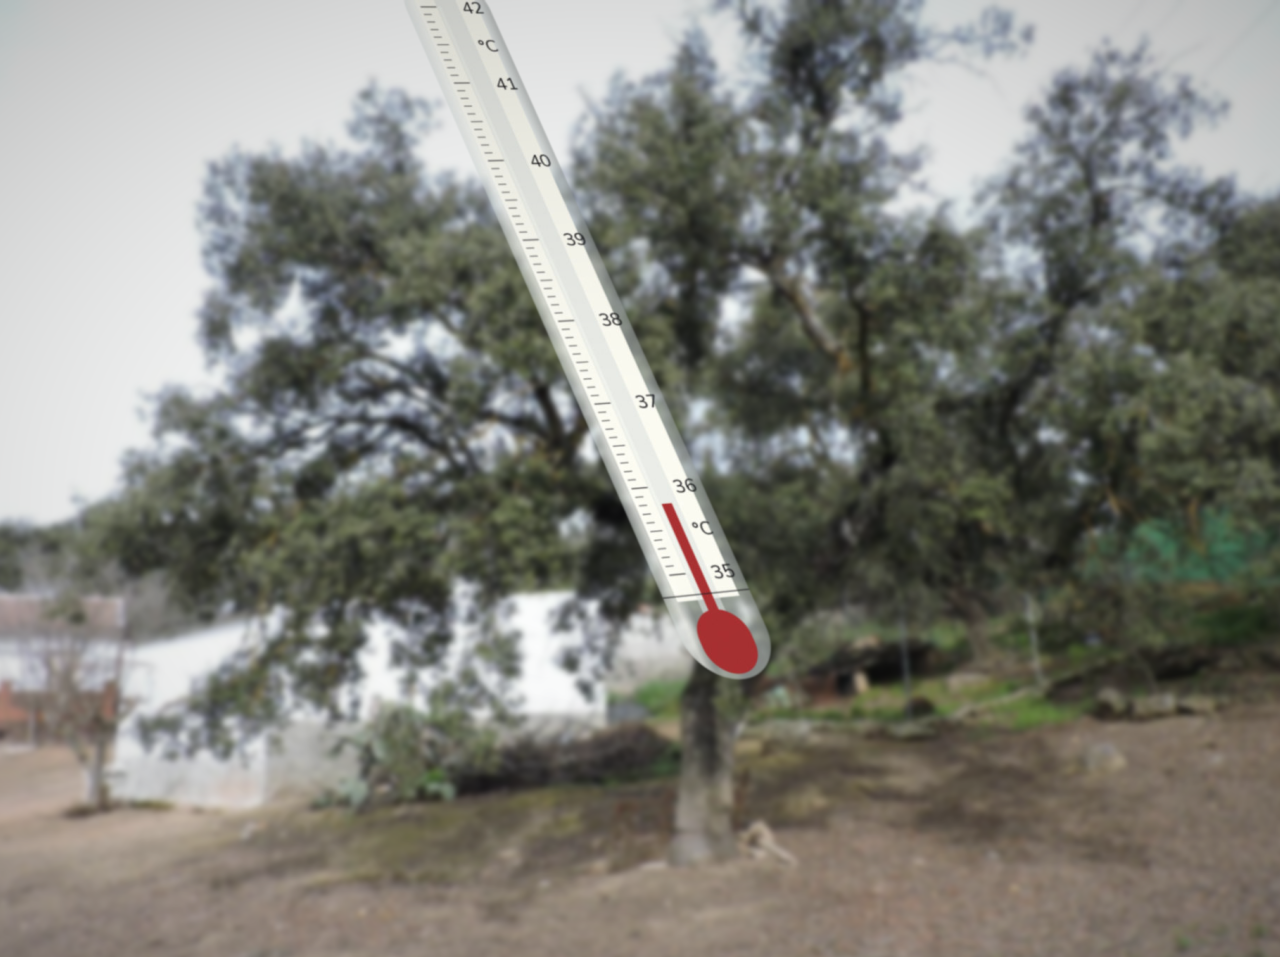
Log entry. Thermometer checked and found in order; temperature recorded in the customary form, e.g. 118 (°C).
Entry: 35.8 (°C)
